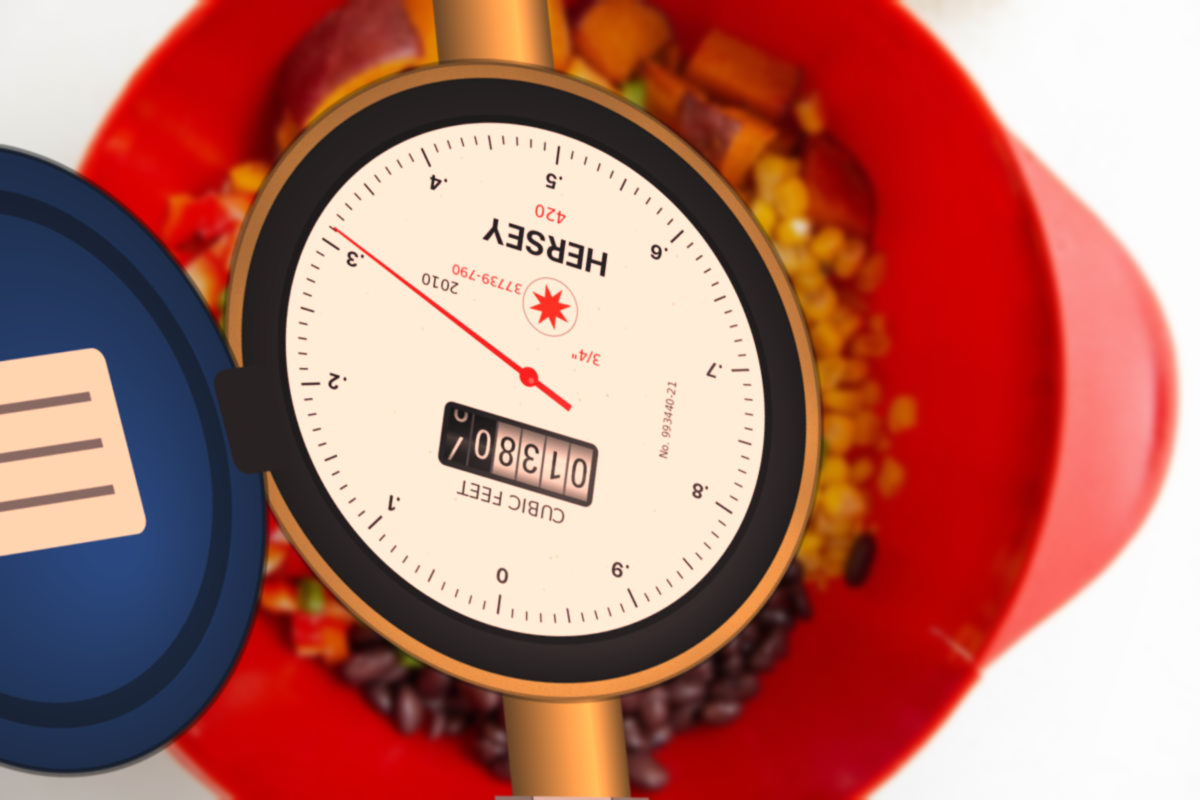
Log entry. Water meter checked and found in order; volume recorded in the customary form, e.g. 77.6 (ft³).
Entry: 13807.31 (ft³)
